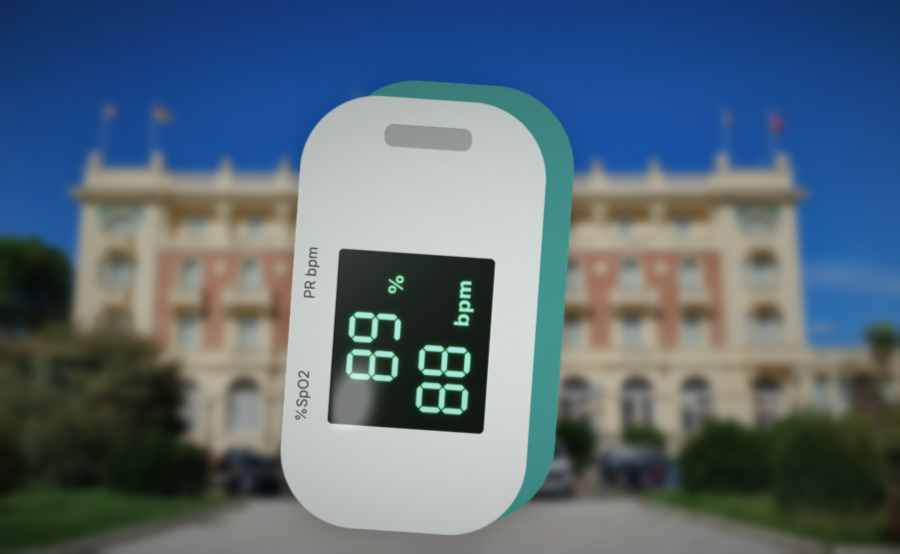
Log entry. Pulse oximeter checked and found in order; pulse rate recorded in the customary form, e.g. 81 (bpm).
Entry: 88 (bpm)
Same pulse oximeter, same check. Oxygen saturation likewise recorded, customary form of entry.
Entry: 89 (%)
